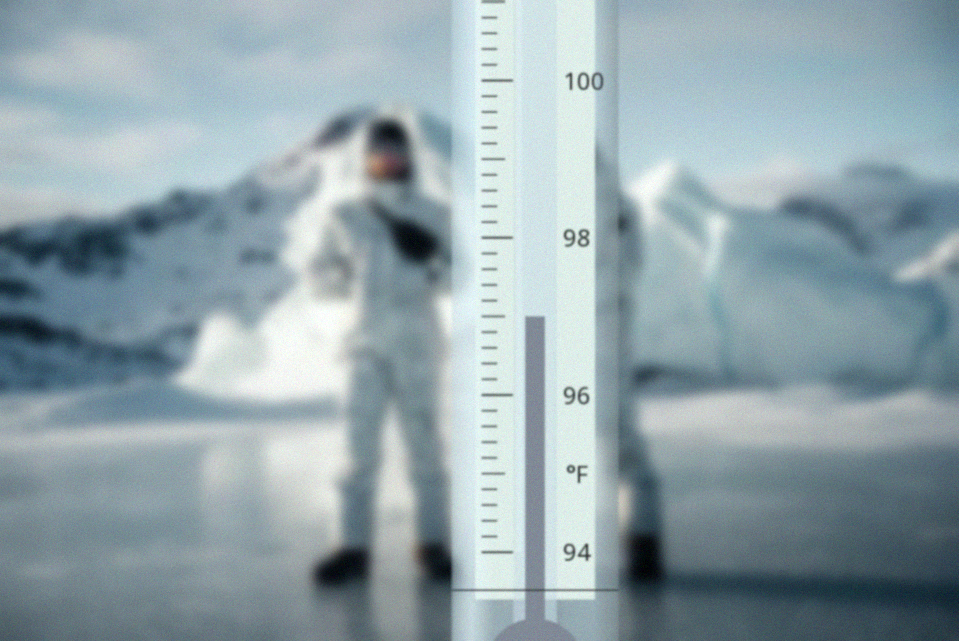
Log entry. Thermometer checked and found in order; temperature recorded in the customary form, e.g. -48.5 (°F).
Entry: 97 (°F)
